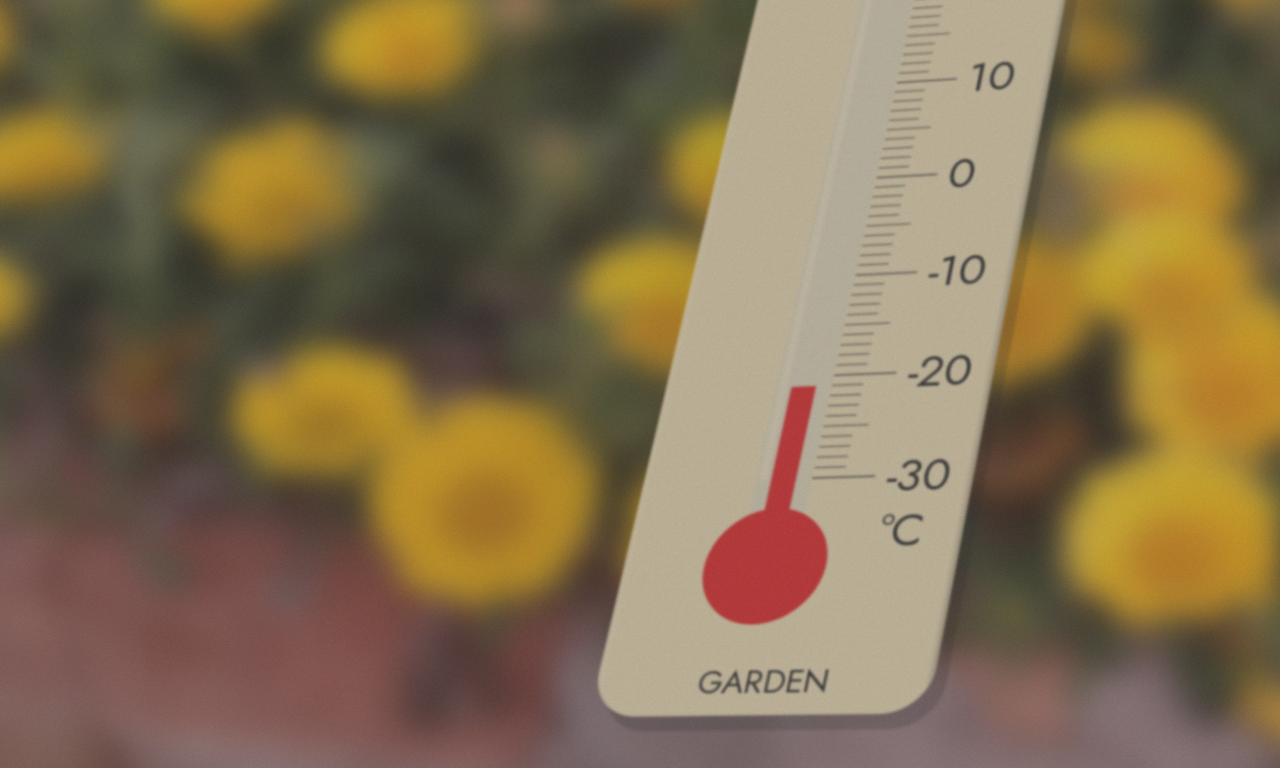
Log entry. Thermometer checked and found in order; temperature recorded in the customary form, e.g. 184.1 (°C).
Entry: -21 (°C)
